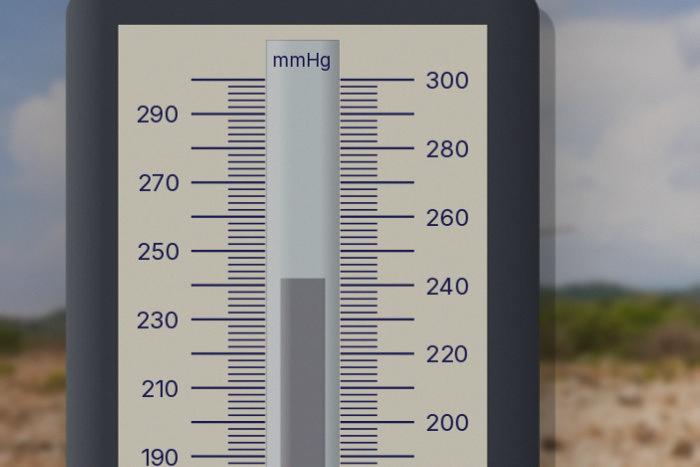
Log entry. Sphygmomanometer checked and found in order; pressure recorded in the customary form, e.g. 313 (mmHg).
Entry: 242 (mmHg)
